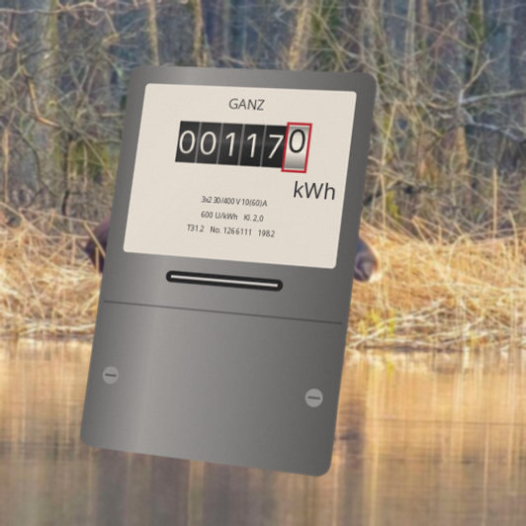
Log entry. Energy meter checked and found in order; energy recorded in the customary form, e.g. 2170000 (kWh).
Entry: 117.0 (kWh)
